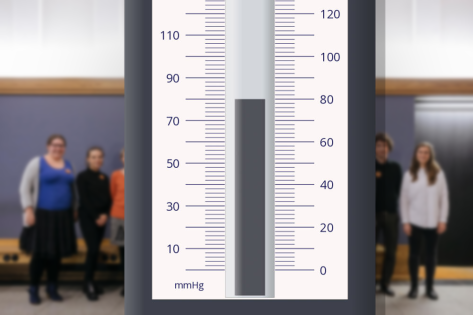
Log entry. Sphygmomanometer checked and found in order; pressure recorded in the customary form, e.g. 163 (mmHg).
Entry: 80 (mmHg)
